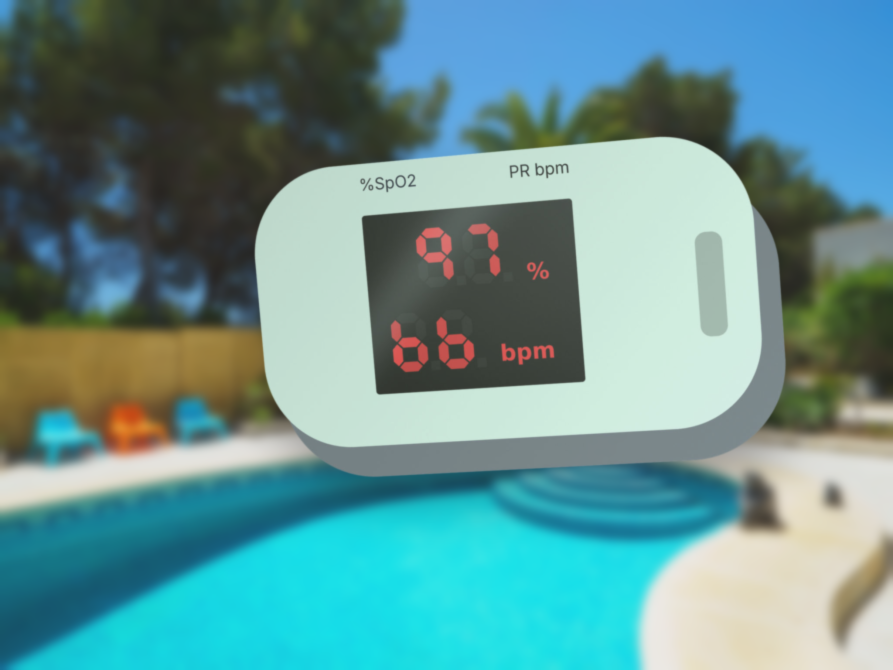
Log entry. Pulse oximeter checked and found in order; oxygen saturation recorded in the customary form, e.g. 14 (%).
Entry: 97 (%)
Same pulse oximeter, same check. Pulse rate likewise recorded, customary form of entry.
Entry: 66 (bpm)
